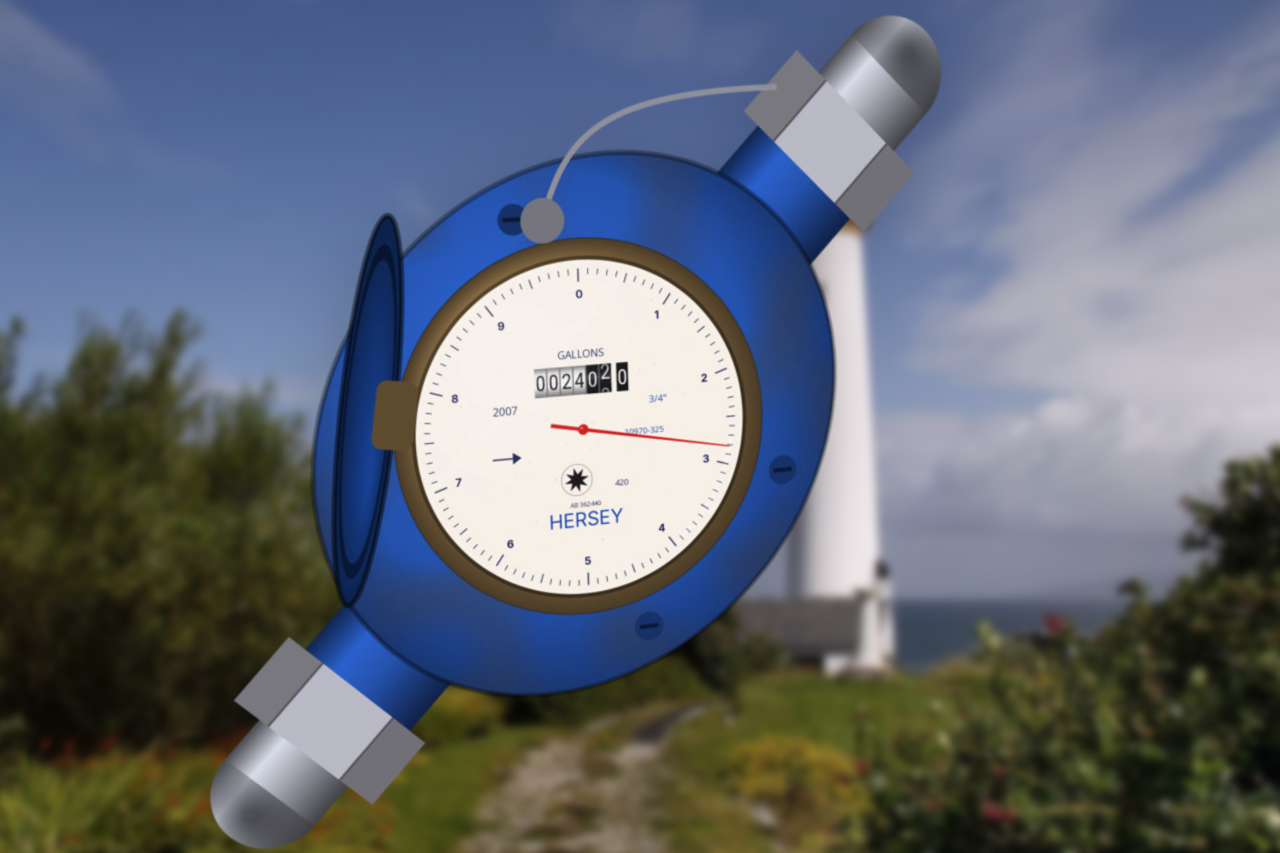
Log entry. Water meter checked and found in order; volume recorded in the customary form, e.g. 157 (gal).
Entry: 24022.8 (gal)
